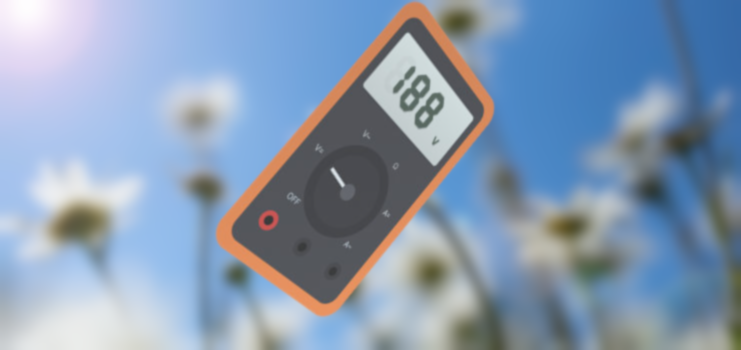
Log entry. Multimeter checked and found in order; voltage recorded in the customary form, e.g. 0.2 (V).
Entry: 188 (V)
